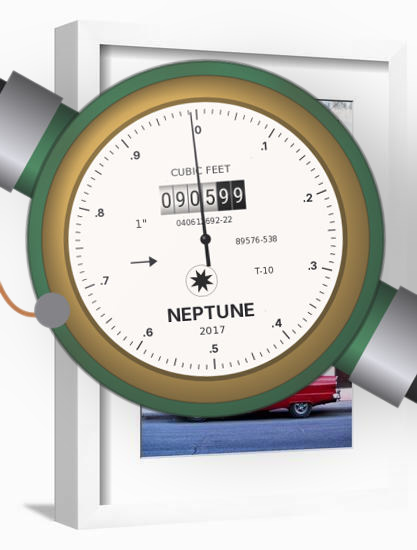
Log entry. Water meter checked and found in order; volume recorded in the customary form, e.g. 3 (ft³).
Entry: 90598.99 (ft³)
